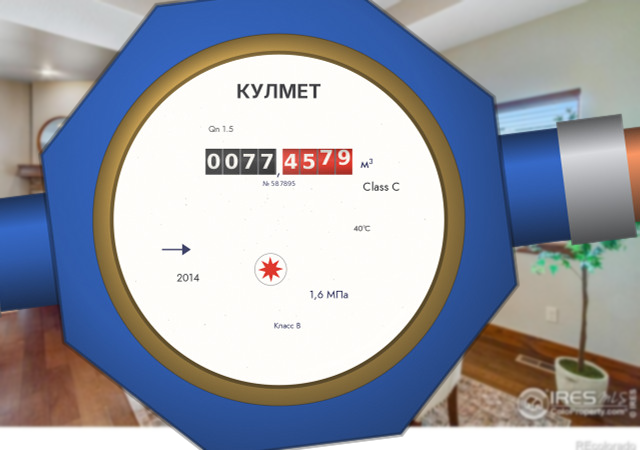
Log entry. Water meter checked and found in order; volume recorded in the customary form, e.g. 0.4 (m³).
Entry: 77.4579 (m³)
